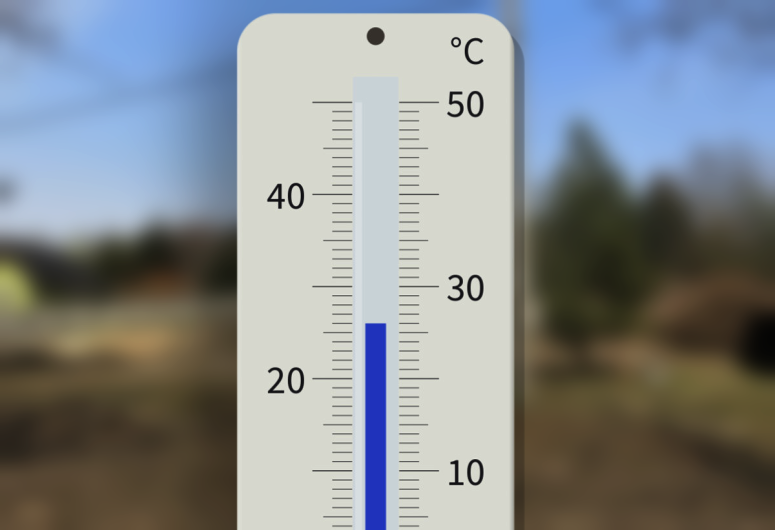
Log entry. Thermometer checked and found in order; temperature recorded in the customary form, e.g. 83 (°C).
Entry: 26 (°C)
